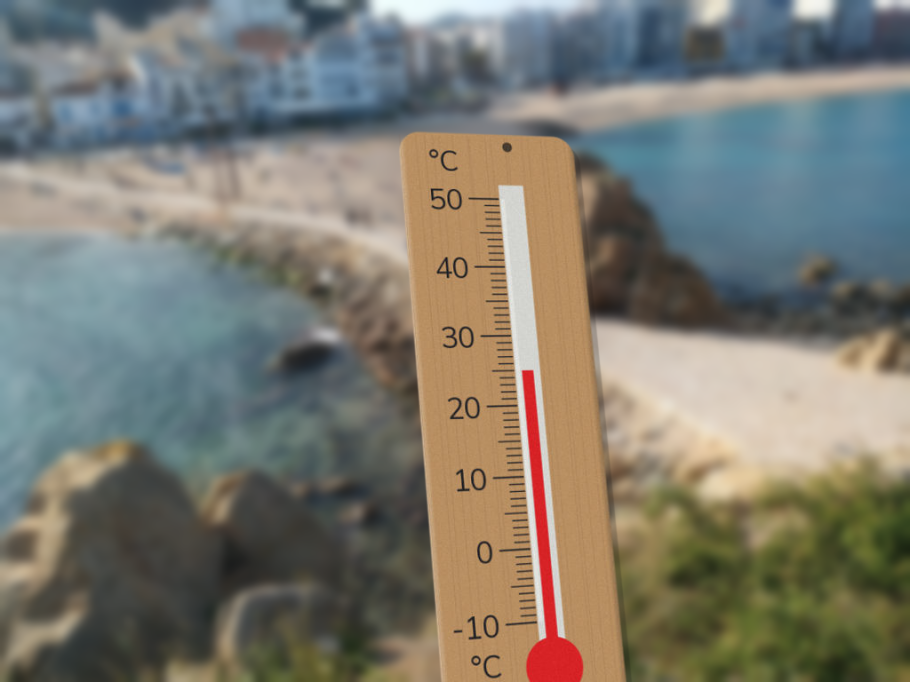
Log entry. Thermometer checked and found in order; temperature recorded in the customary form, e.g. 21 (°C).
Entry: 25 (°C)
